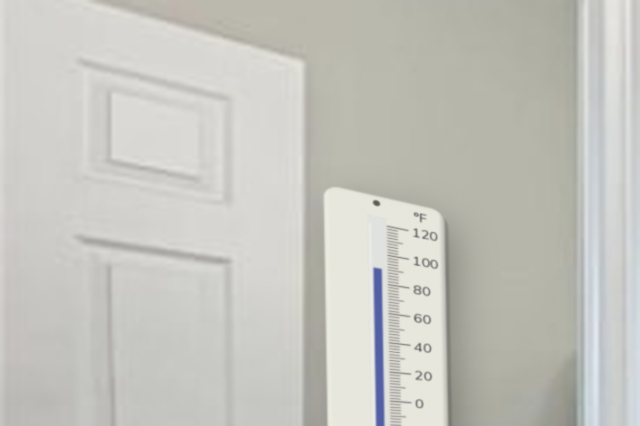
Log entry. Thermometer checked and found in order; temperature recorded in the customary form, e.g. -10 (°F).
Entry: 90 (°F)
